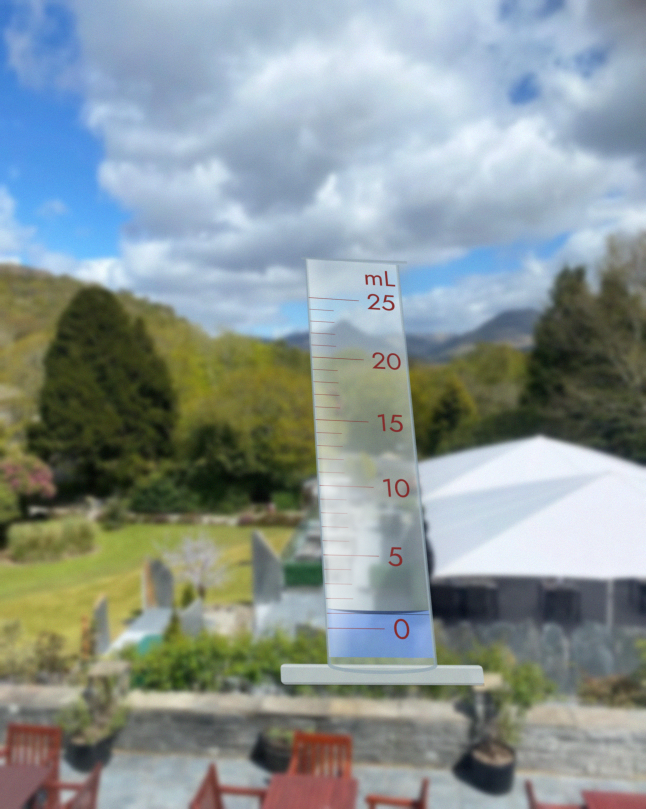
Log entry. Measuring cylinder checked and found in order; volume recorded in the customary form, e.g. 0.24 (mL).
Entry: 1 (mL)
